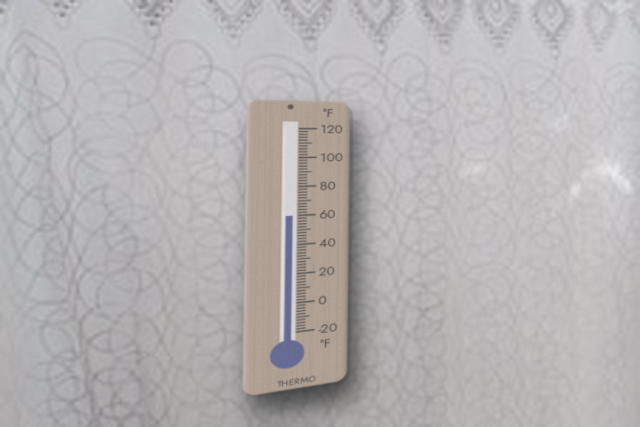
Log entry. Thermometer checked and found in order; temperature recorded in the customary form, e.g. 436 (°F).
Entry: 60 (°F)
